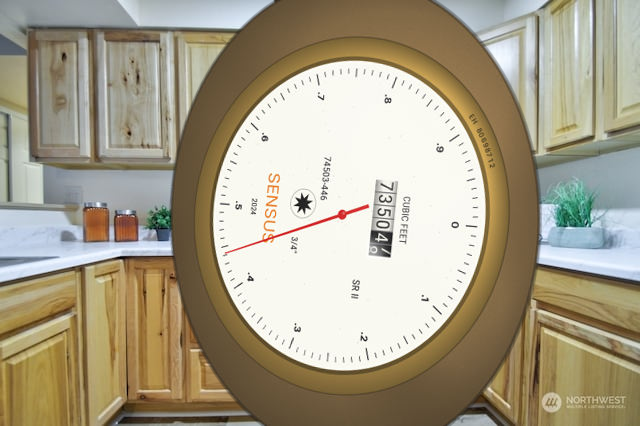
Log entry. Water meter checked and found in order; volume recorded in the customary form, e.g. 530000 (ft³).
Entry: 735047.44 (ft³)
